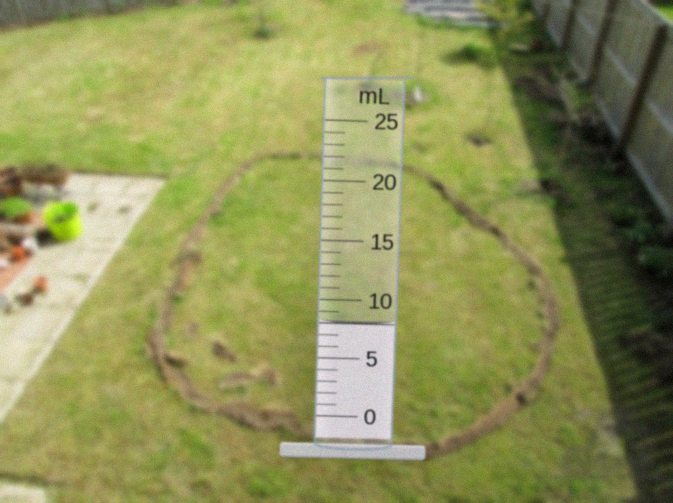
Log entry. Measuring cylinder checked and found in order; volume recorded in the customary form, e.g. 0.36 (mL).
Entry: 8 (mL)
